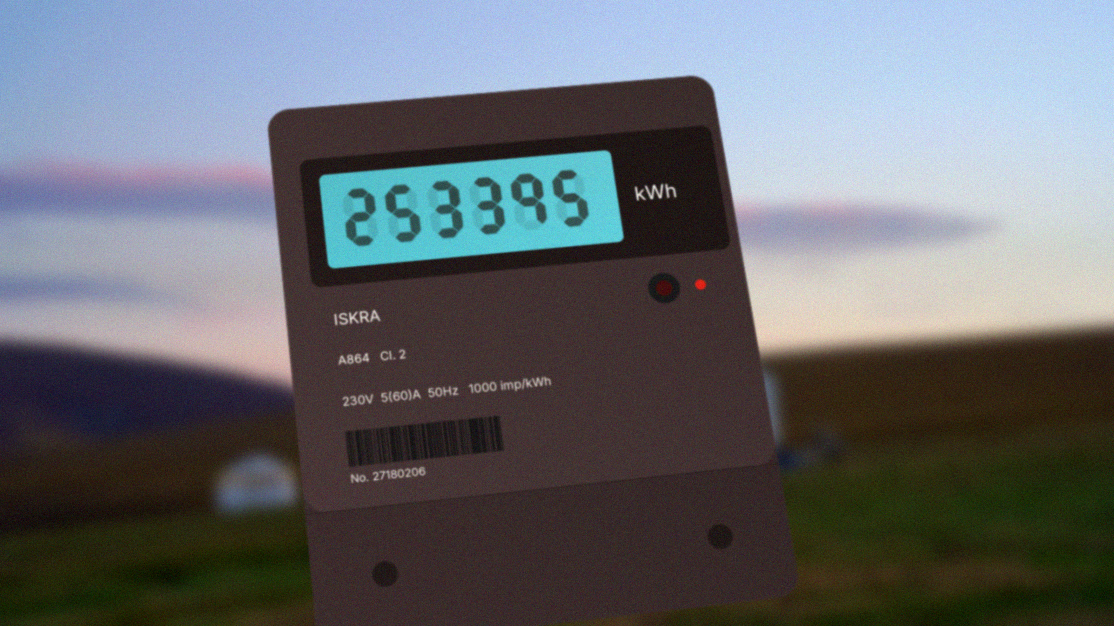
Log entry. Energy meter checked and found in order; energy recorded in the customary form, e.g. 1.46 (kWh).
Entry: 253395 (kWh)
